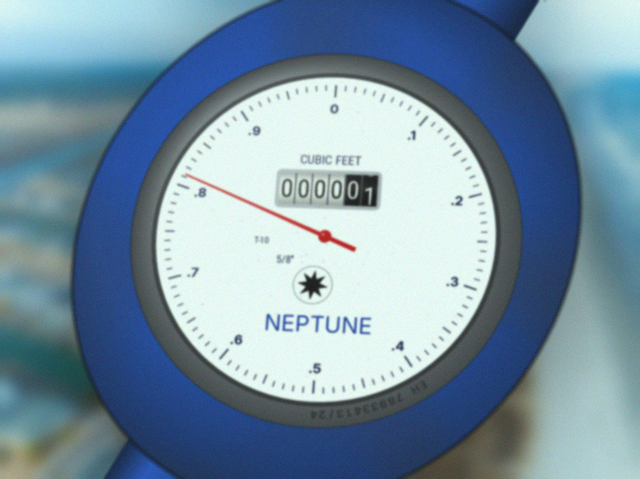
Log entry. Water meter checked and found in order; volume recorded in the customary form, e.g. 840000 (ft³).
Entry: 0.81 (ft³)
